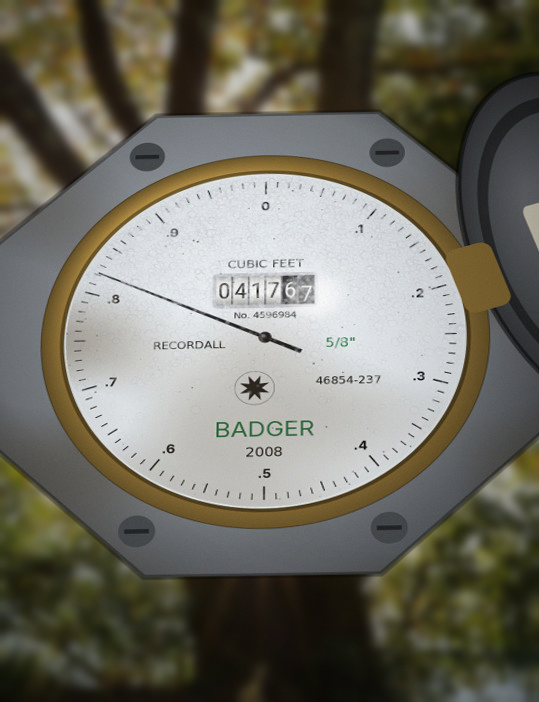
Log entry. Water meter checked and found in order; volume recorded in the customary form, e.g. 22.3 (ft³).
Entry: 41766.82 (ft³)
